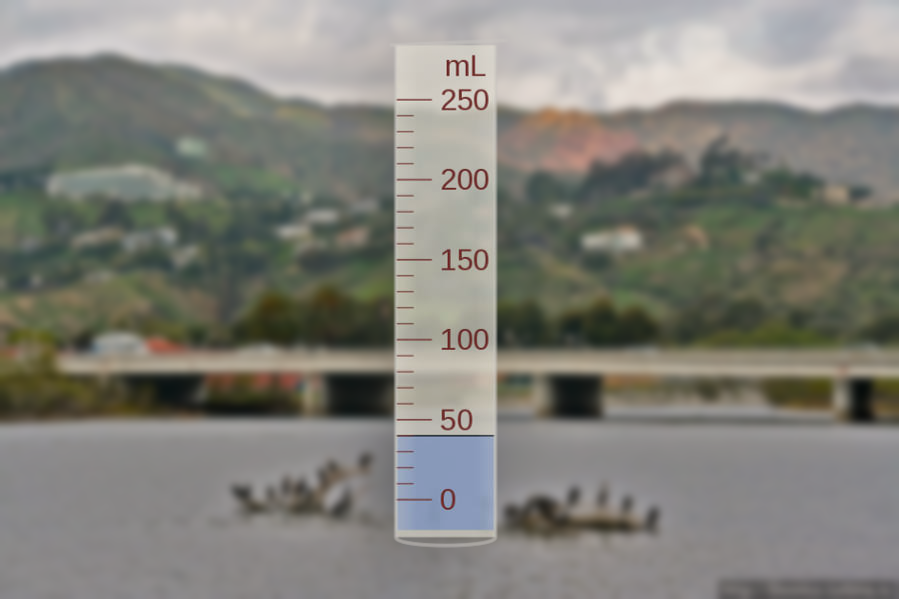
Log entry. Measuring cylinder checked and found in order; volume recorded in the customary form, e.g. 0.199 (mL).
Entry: 40 (mL)
